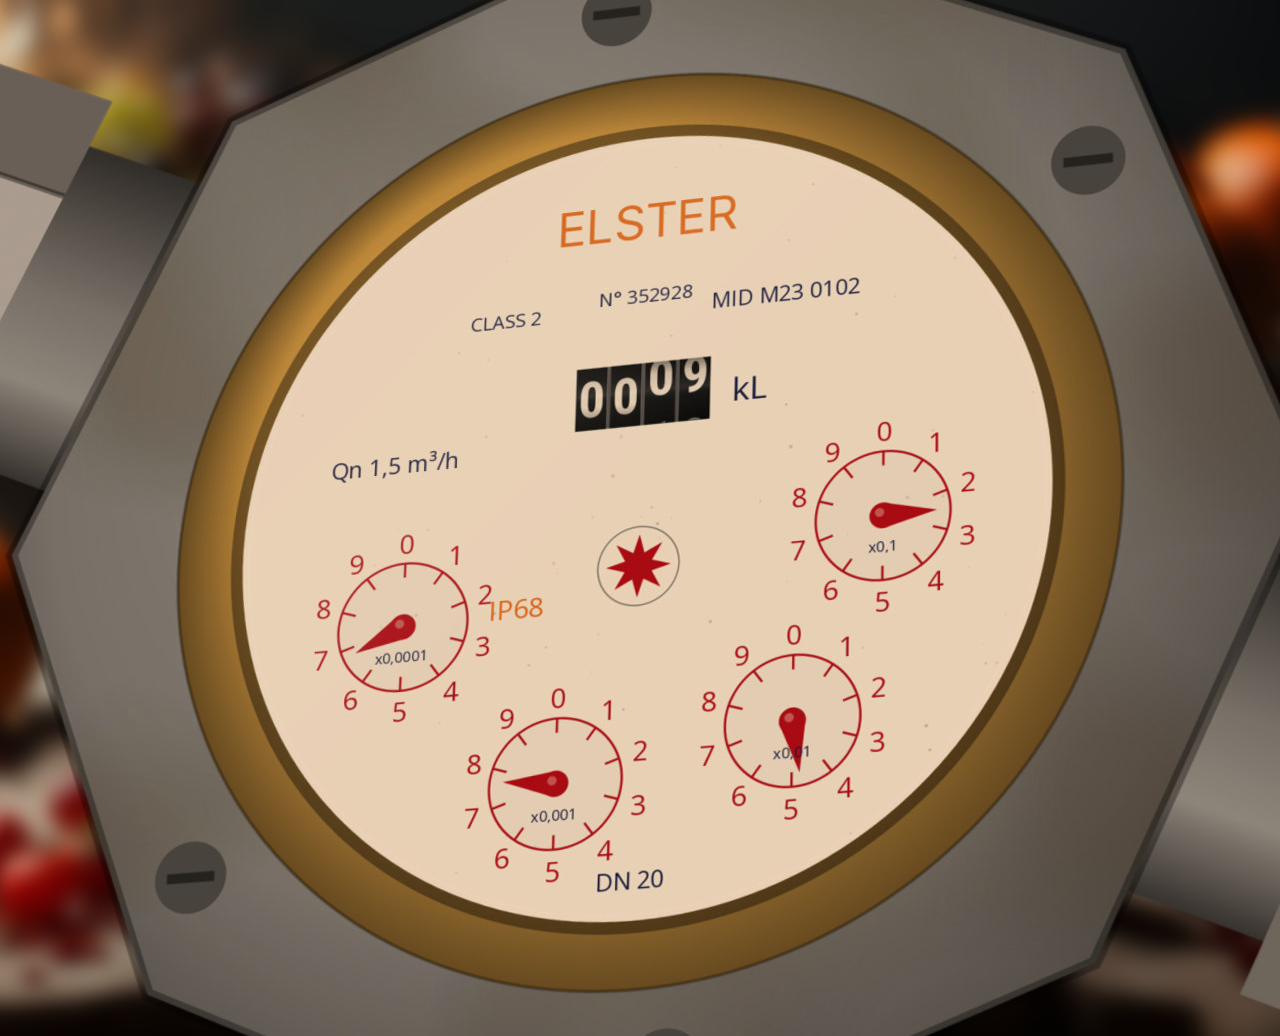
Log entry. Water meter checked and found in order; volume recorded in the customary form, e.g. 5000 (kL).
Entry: 9.2476 (kL)
